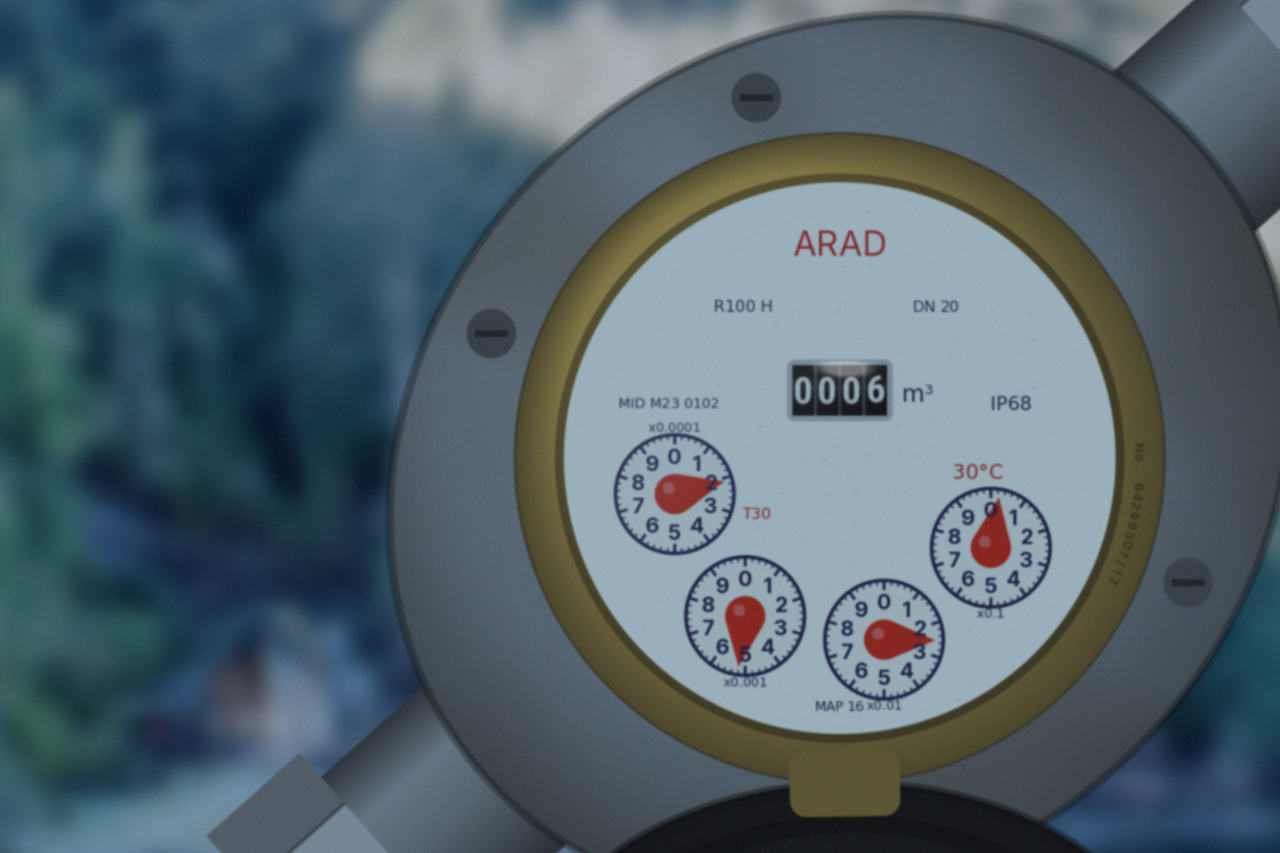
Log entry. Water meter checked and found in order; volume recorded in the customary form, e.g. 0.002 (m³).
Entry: 6.0252 (m³)
